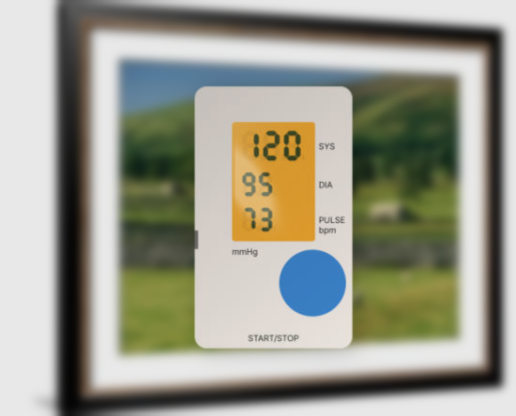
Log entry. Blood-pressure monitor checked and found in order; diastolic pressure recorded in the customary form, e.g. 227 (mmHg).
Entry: 95 (mmHg)
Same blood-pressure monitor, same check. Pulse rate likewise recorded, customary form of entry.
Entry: 73 (bpm)
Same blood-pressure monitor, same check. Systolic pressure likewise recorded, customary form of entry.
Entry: 120 (mmHg)
